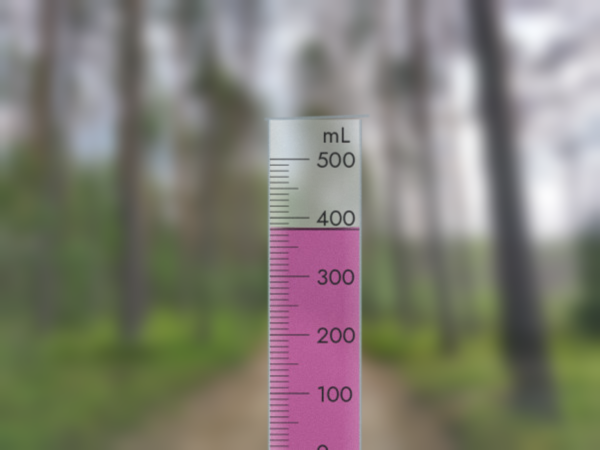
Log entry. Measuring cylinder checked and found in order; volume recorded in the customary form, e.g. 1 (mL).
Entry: 380 (mL)
